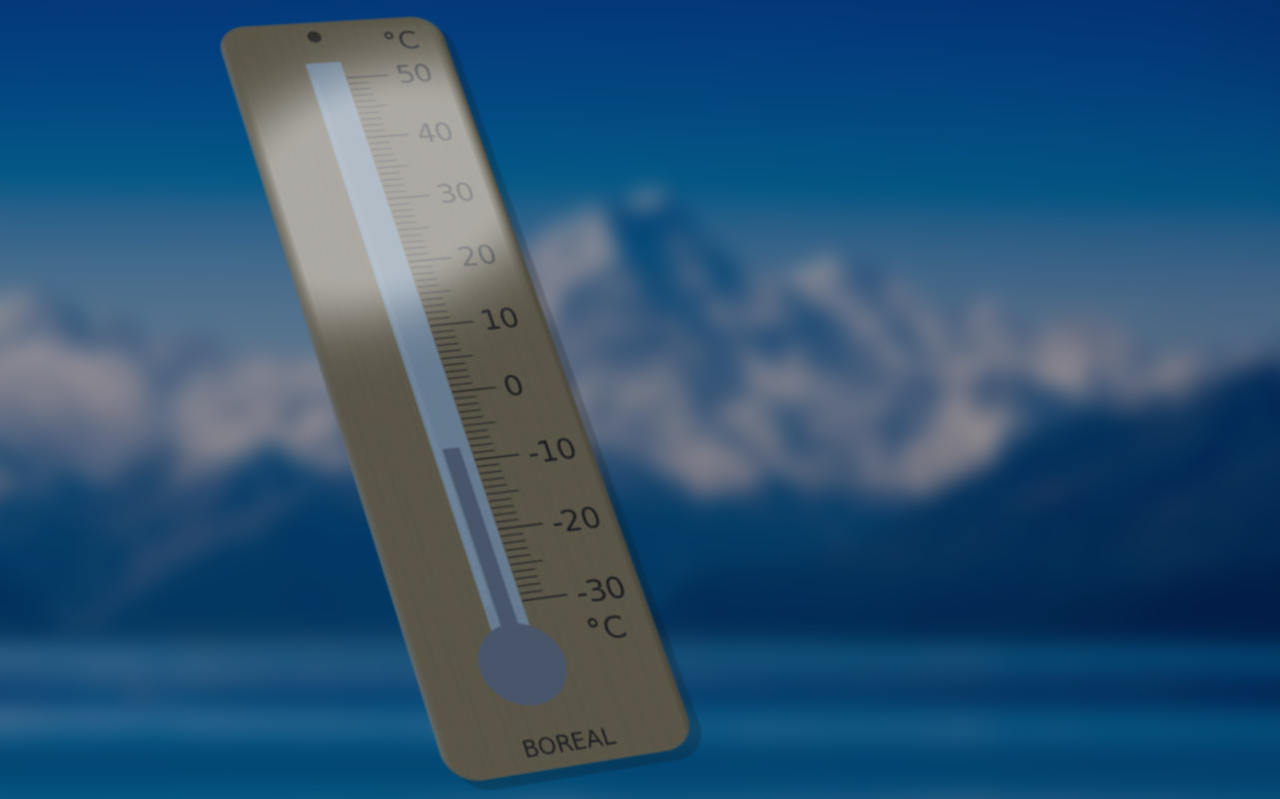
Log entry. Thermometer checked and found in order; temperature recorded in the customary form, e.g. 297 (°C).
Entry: -8 (°C)
